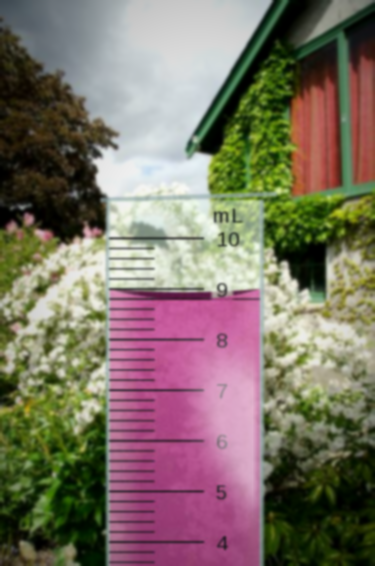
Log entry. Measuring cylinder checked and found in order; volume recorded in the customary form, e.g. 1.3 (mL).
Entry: 8.8 (mL)
